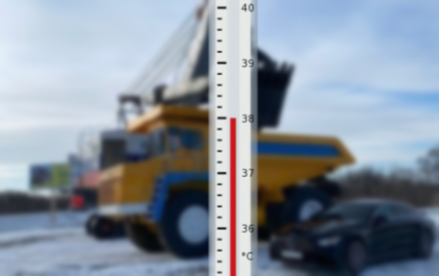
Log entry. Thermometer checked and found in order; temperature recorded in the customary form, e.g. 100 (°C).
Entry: 38 (°C)
